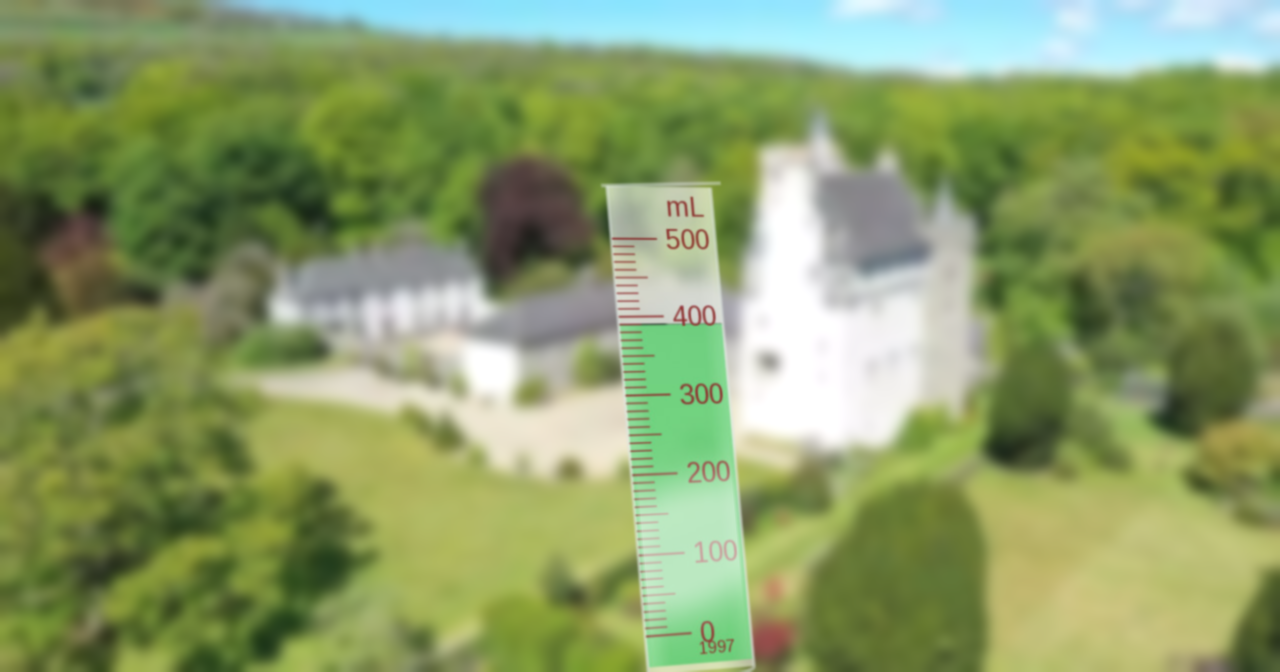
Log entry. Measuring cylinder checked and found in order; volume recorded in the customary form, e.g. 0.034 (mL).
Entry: 390 (mL)
